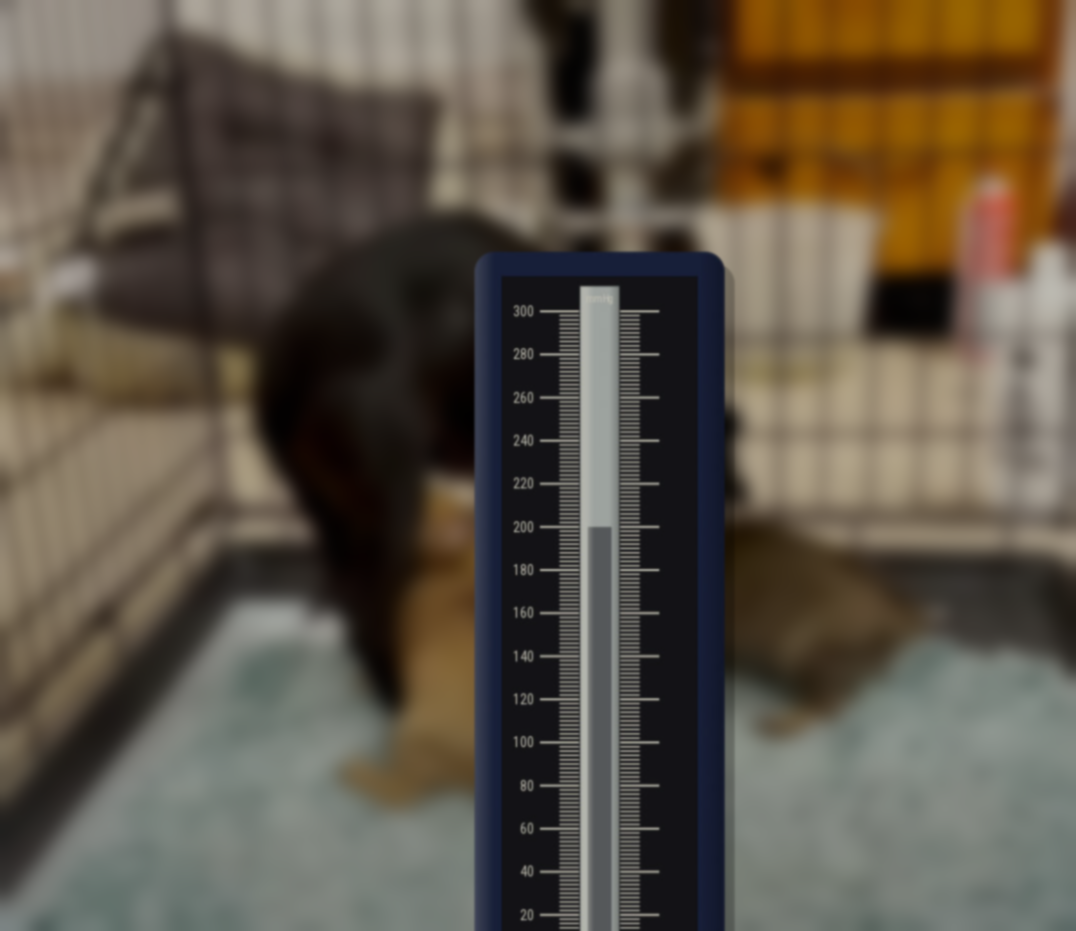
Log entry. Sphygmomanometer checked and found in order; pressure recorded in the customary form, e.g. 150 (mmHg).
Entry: 200 (mmHg)
